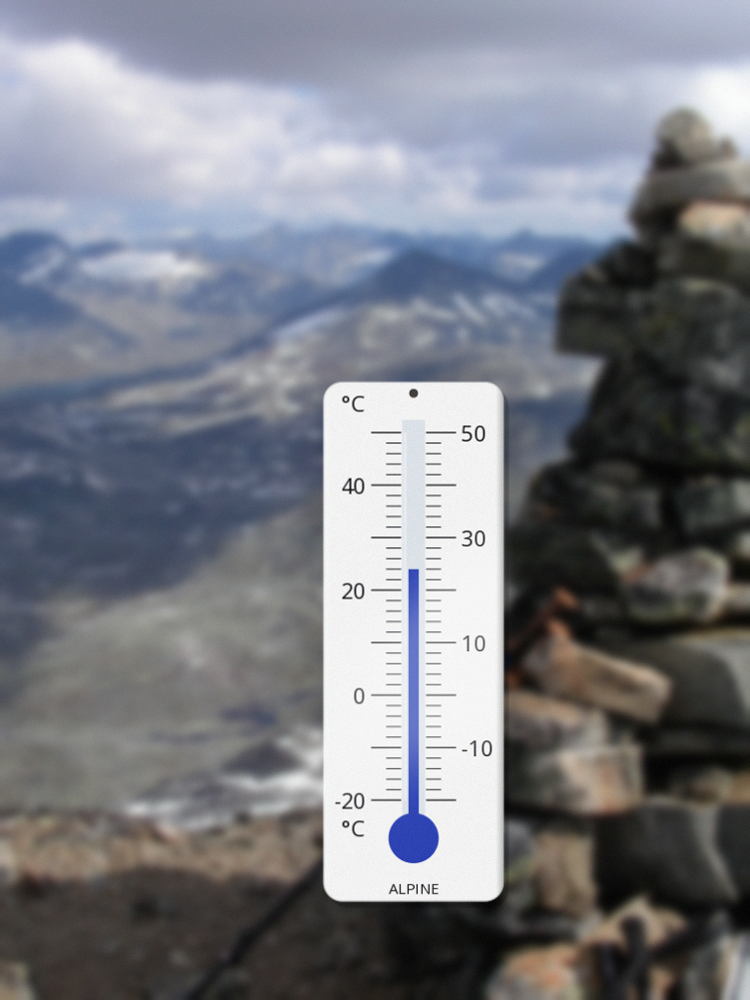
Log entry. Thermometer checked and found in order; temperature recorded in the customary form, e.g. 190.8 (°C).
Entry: 24 (°C)
